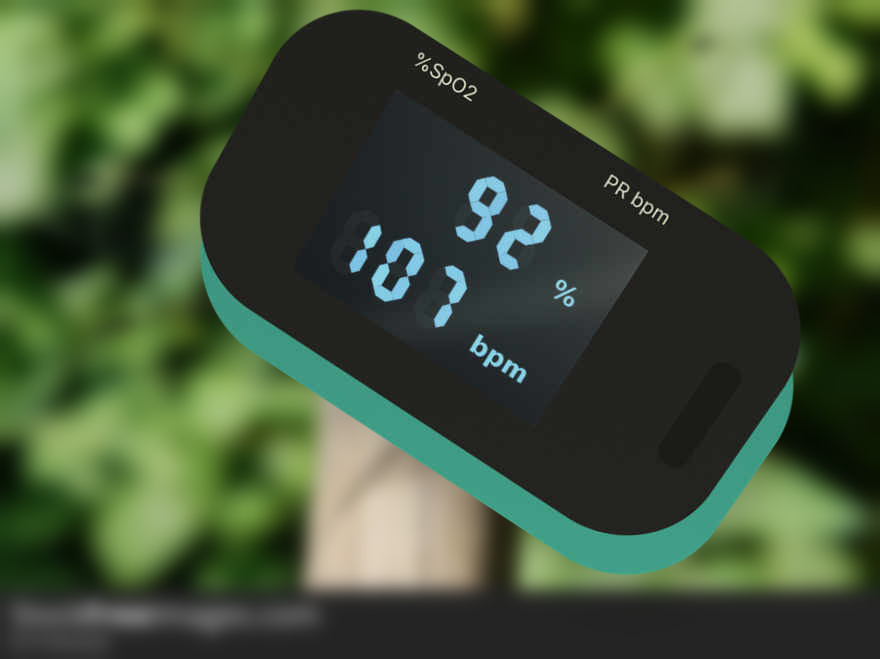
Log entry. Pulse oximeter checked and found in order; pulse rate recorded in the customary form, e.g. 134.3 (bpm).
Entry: 107 (bpm)
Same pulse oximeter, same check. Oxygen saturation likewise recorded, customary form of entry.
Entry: 92 (%)
